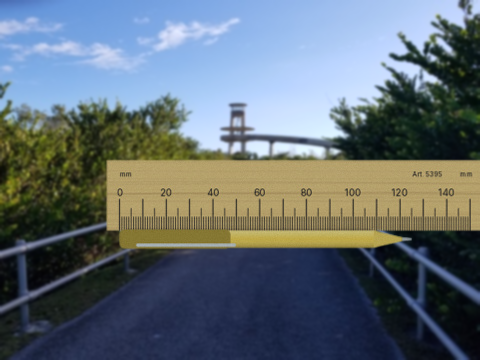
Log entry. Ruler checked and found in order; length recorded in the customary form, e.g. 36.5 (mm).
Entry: 125 (mm)
